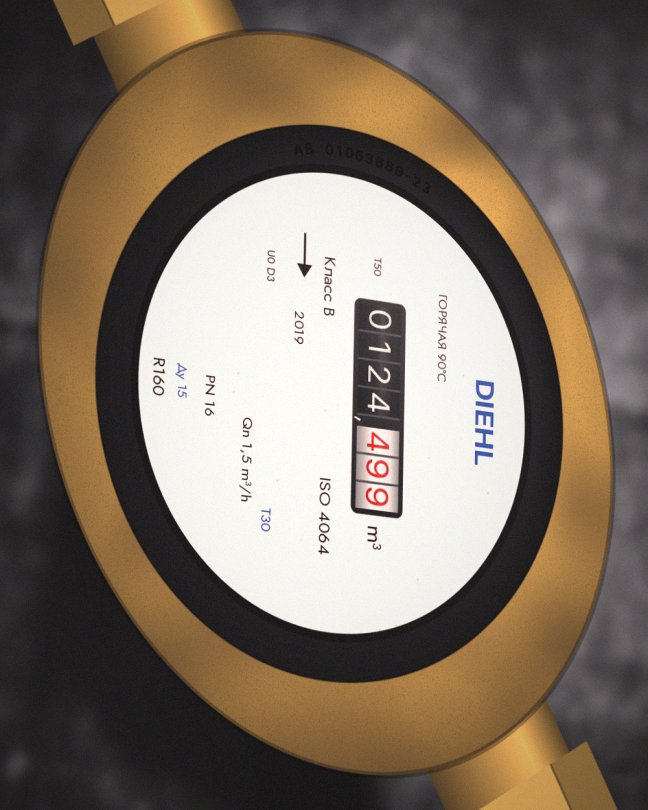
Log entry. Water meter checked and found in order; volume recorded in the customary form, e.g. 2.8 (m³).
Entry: 124.499 (m³)
